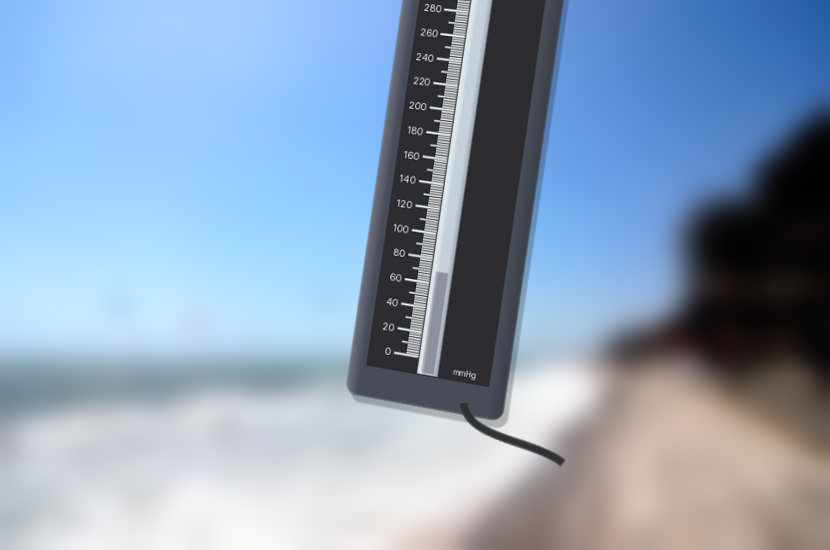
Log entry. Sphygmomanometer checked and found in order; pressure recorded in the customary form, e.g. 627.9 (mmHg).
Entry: 70 (mmHg)
